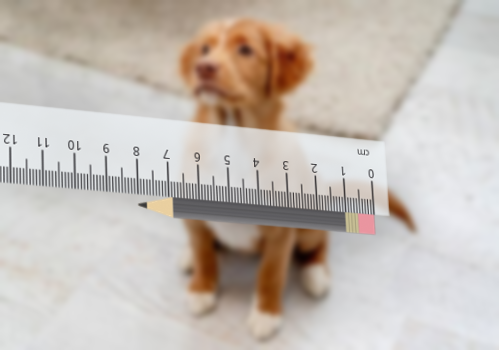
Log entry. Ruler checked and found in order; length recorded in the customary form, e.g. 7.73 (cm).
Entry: 8 (cm)
